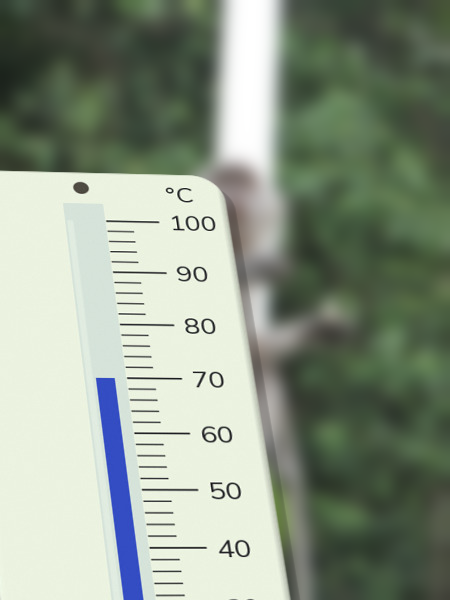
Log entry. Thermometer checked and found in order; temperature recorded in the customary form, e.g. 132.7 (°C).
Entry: 70 (°C)
